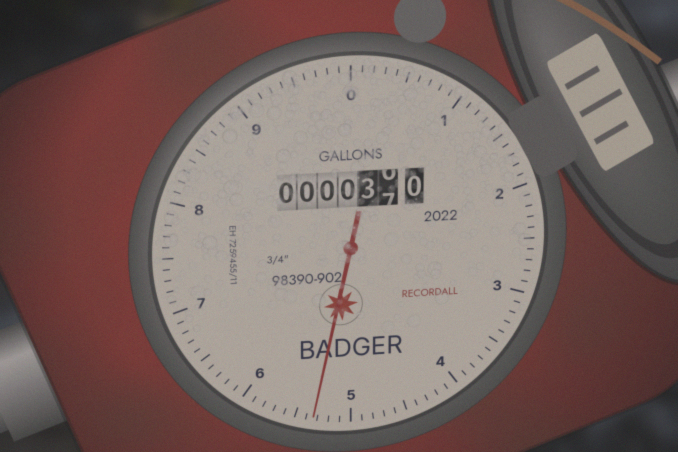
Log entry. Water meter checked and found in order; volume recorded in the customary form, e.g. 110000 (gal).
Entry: 365.3 (gal)
